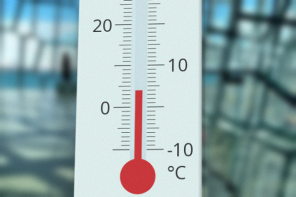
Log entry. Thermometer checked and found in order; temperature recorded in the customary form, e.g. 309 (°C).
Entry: 4 (°C)
